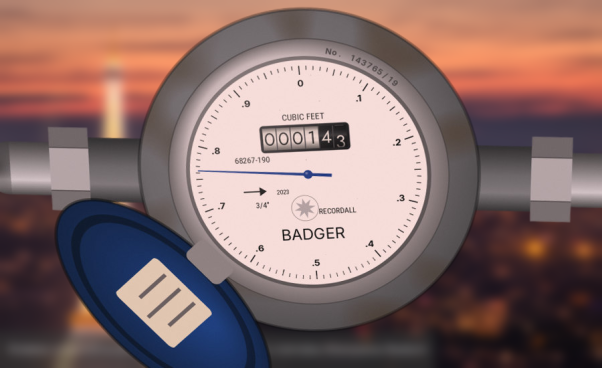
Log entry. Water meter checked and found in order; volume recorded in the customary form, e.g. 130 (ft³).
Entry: 142.76 (ft³)
